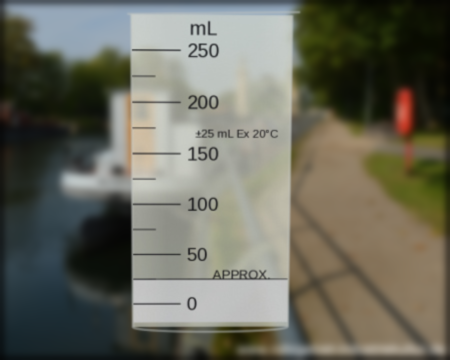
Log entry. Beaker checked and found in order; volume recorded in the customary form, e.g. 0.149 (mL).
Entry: 25 (mL)
